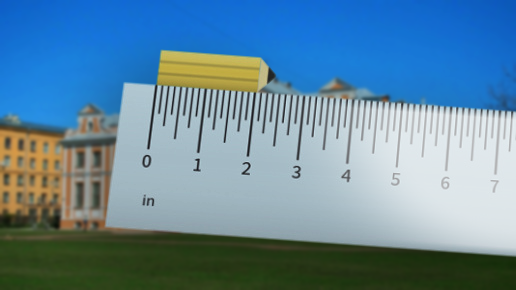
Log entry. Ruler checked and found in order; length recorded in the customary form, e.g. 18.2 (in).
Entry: 2.375 (in)
